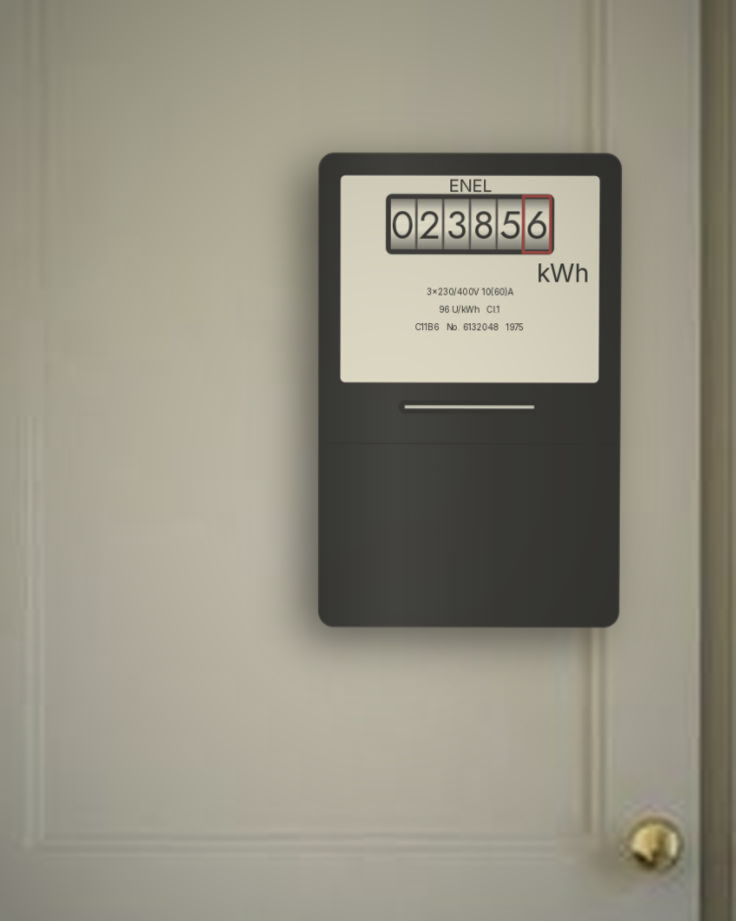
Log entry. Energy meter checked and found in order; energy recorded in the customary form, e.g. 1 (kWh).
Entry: 2385.6 (kWh)
